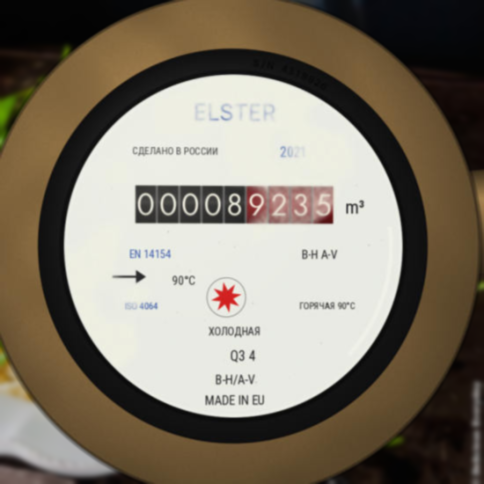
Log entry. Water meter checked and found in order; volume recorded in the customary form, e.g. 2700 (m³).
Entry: 8.9235 (m³)
